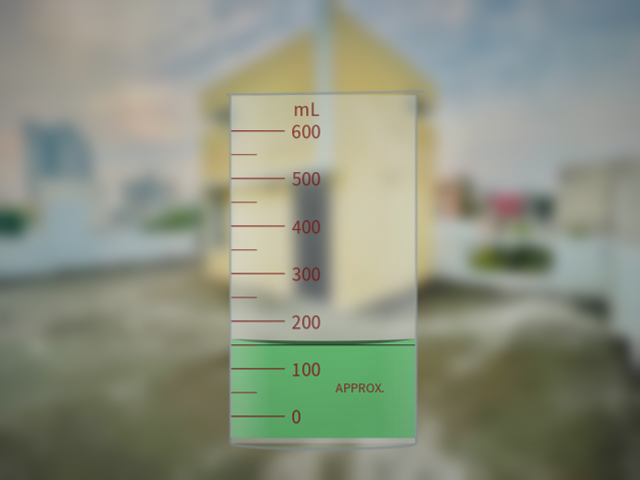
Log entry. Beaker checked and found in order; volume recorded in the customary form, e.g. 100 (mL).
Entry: 150 (mL)
